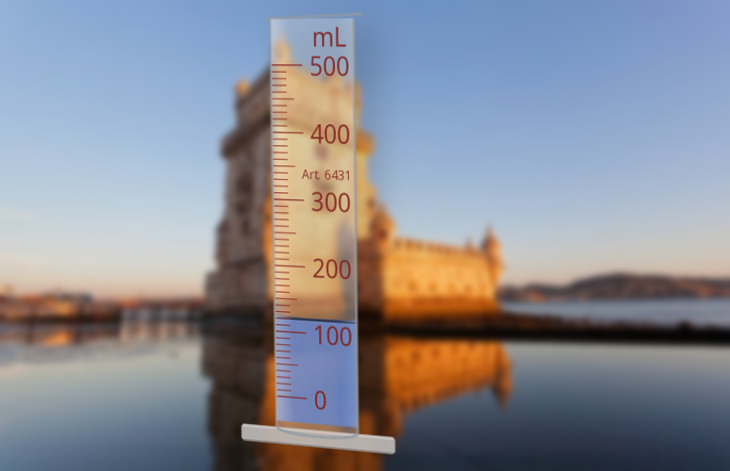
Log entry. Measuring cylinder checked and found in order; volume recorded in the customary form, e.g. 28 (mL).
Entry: 120 (mL)
